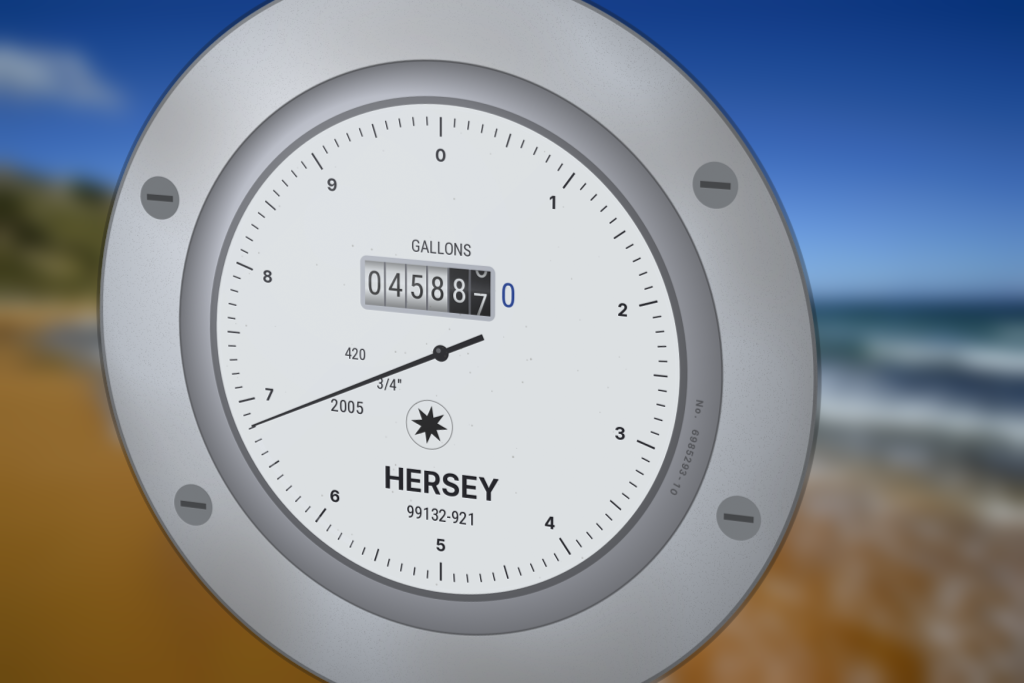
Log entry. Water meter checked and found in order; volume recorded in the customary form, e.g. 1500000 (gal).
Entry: 458866.8 (gal)
